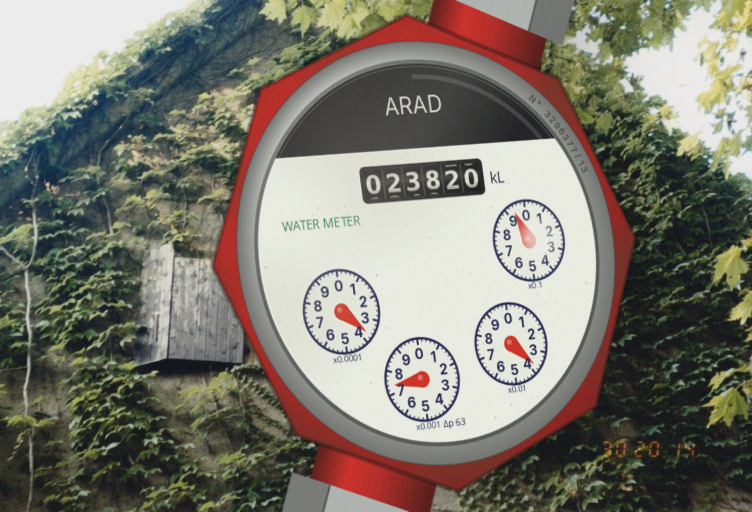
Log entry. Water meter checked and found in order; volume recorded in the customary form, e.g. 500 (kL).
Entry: 23819.9373 (kL)
